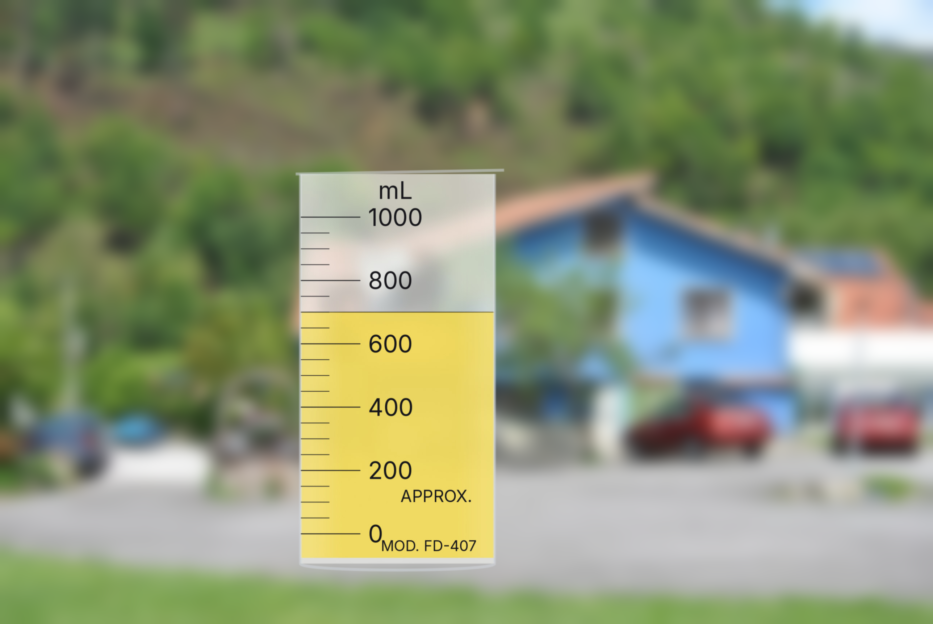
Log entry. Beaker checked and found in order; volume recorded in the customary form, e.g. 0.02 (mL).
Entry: 700 (mL)
